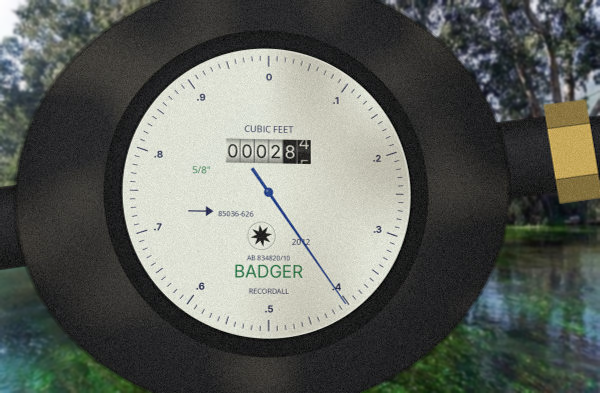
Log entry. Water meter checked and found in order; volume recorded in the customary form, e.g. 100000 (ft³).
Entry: 284.40 (ft³)
